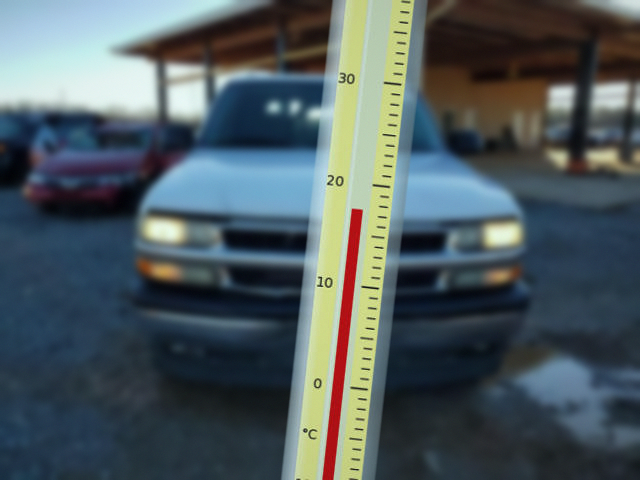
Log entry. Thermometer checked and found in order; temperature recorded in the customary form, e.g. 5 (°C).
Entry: 17.5 (°C)
